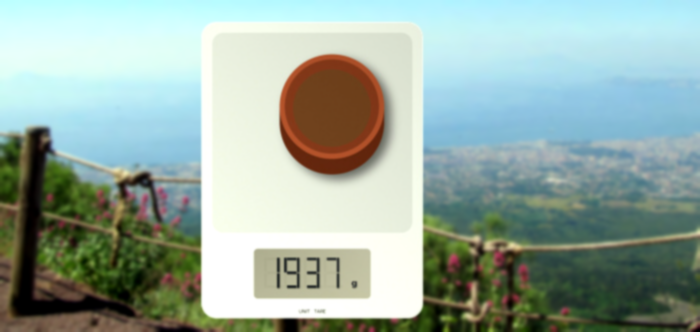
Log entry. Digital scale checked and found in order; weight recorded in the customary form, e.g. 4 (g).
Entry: 1937 (g)
